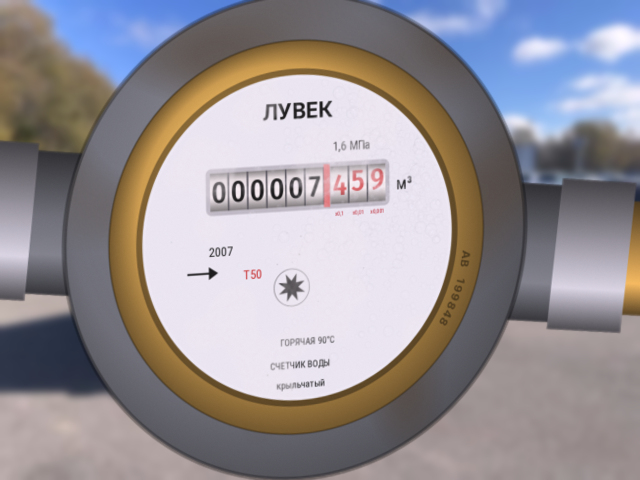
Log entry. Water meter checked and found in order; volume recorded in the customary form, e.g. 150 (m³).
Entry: 7.459 (m³)
